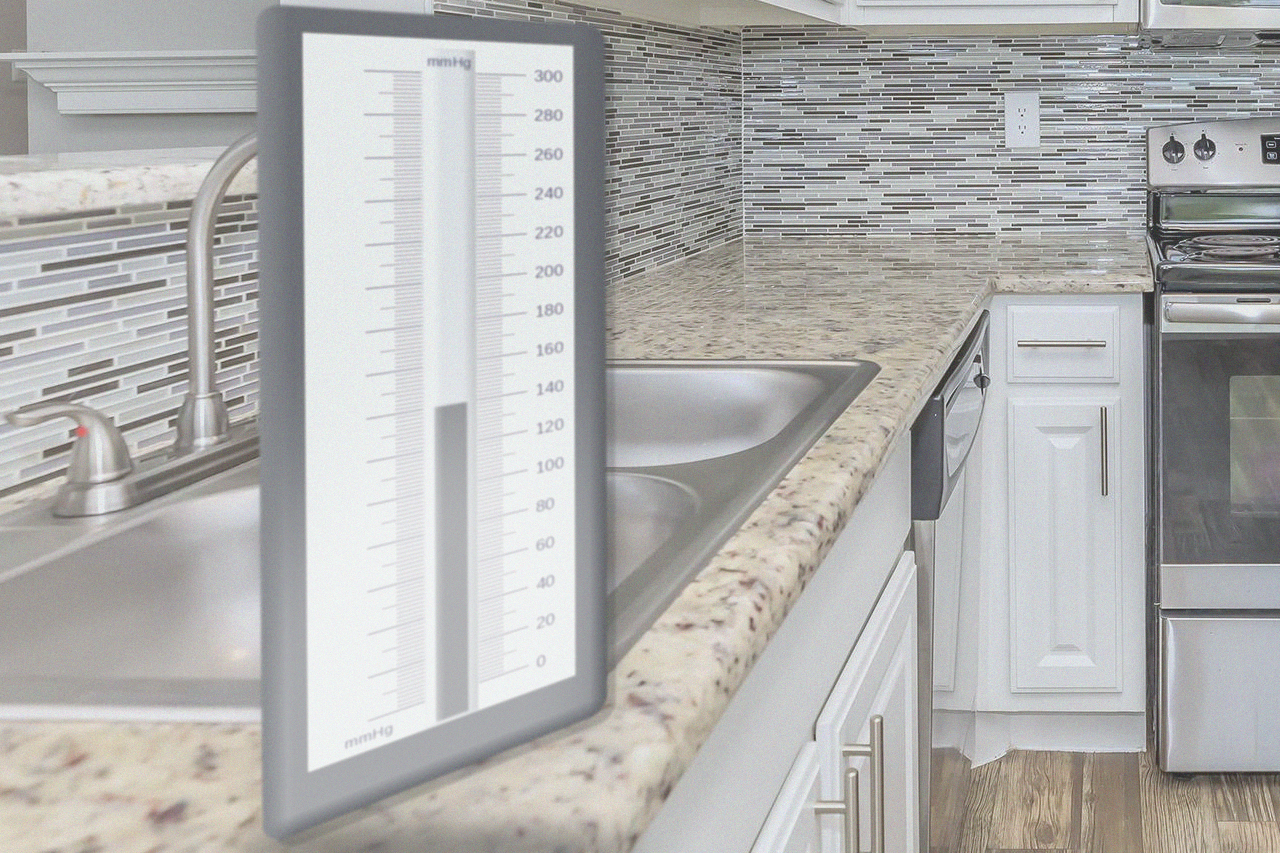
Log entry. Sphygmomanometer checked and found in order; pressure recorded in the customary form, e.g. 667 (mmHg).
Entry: 140 (mmHg)
